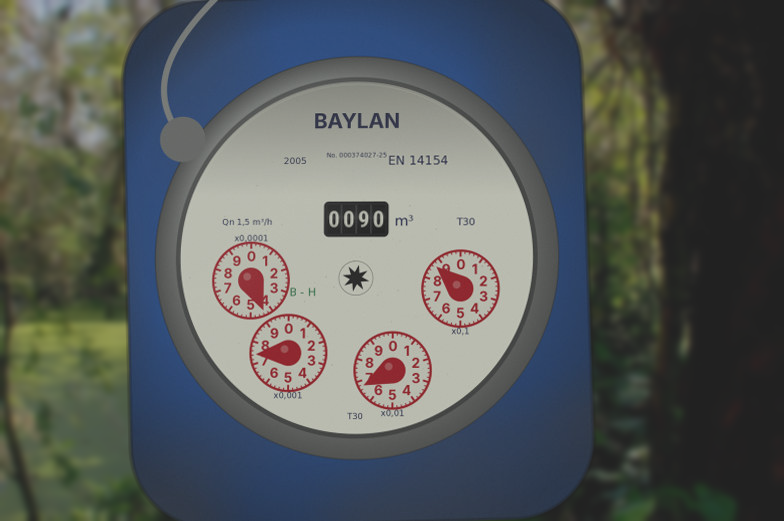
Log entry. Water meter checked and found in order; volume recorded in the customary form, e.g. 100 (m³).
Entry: 90.8674 (m³)
